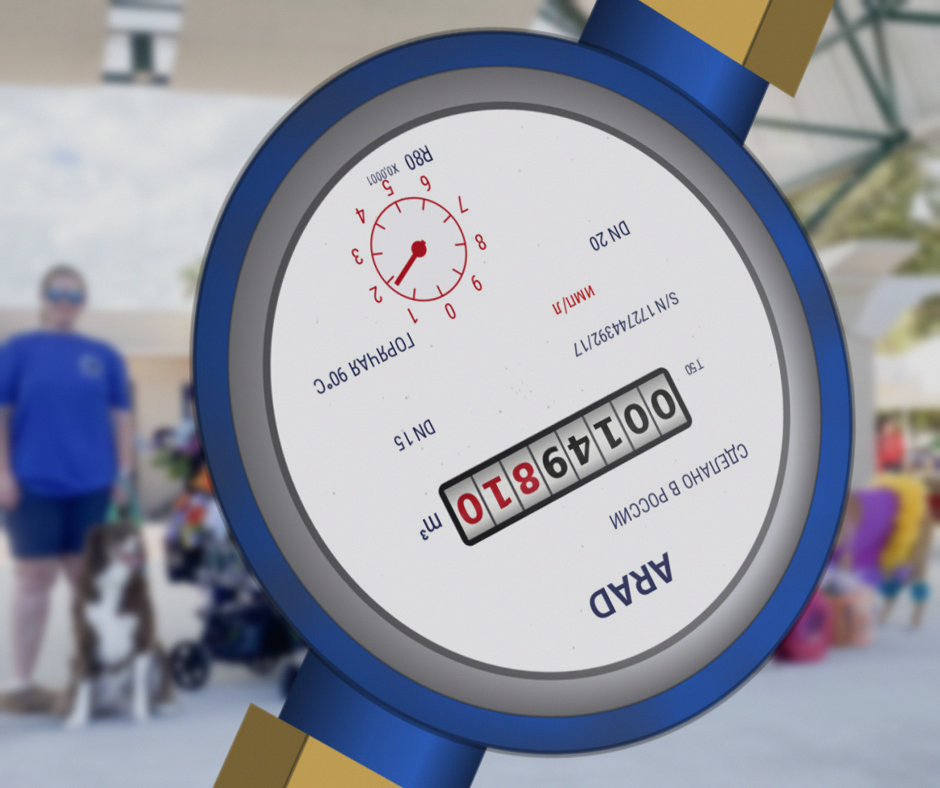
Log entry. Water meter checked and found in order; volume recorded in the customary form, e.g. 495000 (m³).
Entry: 149.8101 (m³)
